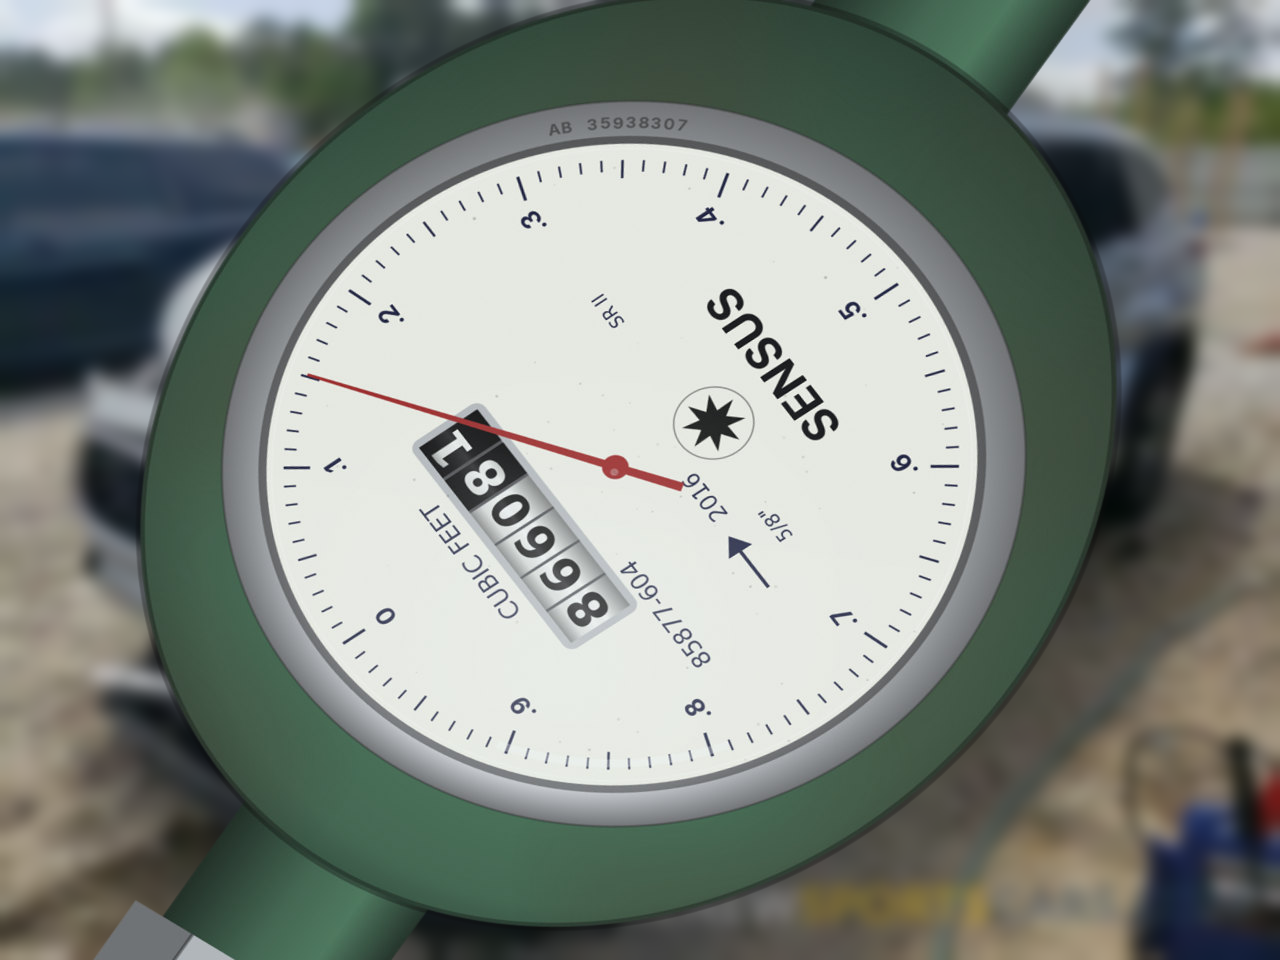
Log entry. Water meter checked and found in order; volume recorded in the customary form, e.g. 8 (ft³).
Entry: 866081.15 (ft³)
